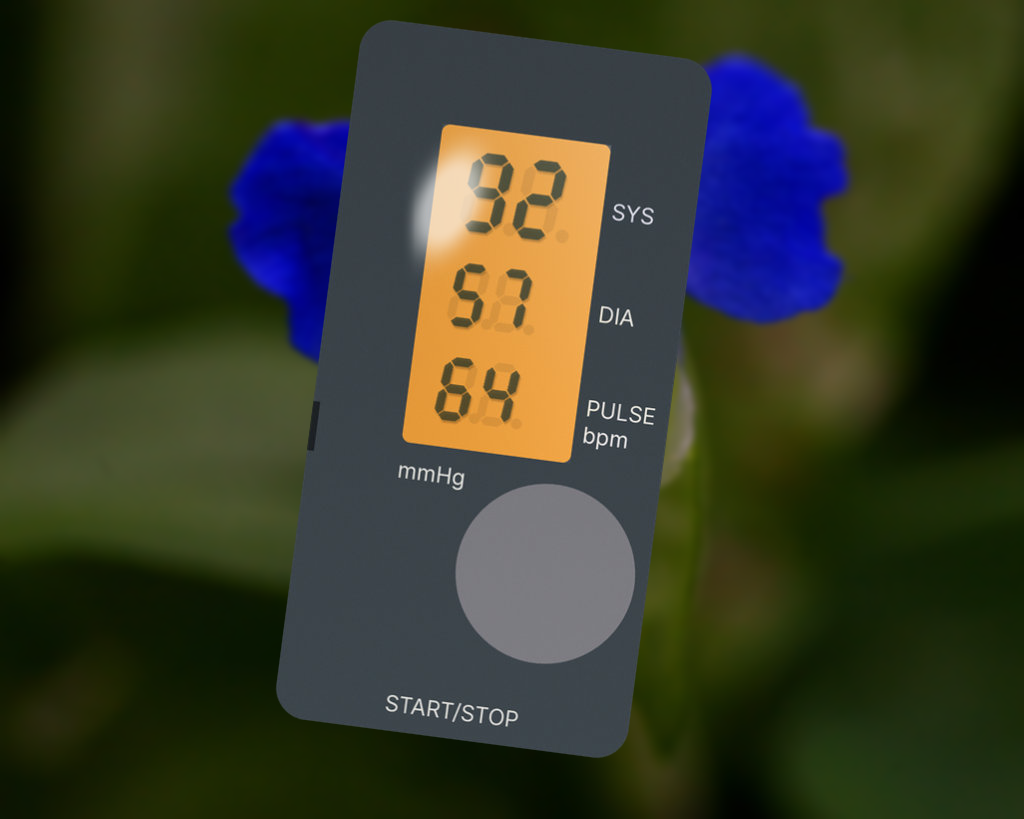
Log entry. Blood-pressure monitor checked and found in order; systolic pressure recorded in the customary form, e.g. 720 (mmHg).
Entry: 92 (mmHg)
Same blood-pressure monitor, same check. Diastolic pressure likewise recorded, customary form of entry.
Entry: 57 (mmHg)
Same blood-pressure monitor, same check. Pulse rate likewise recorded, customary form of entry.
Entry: 64 (bpm)
